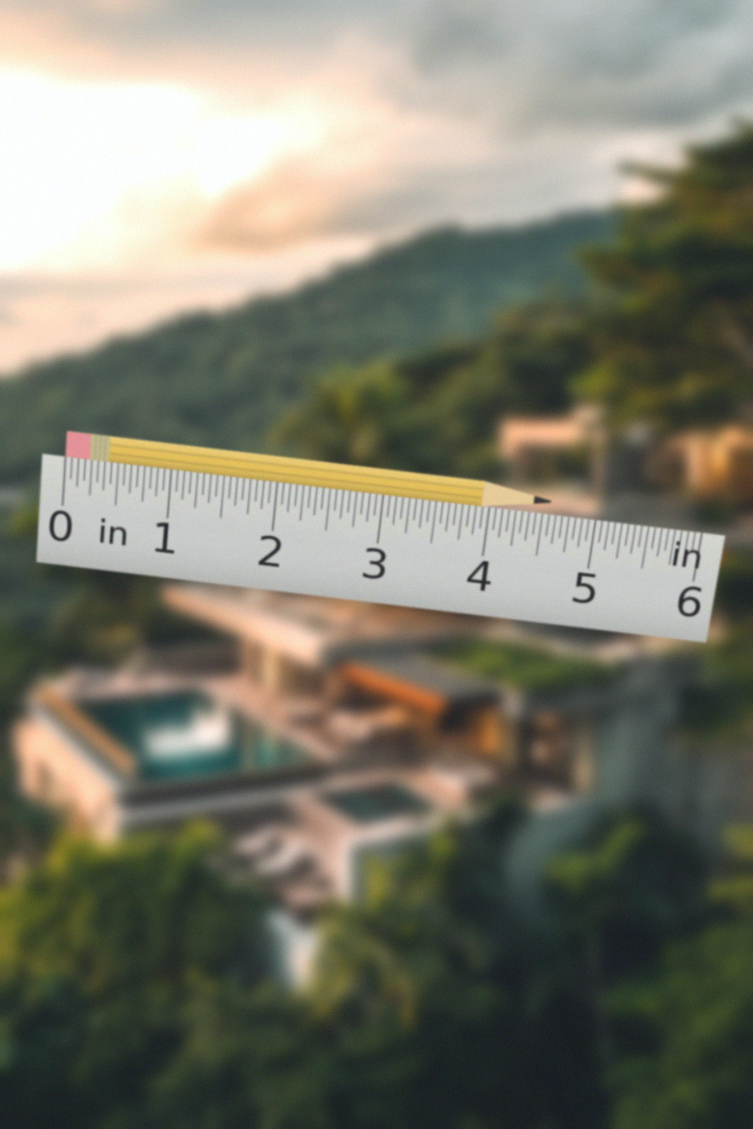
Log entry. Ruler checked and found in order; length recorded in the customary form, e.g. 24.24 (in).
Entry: 4.5625 (in)
